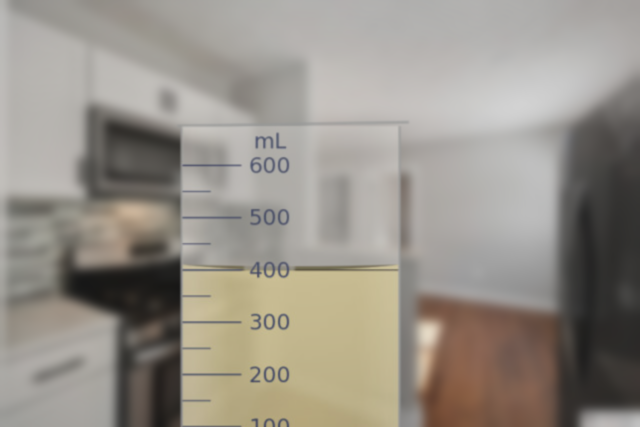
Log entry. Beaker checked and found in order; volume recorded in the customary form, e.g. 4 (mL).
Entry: 400 (mL)
